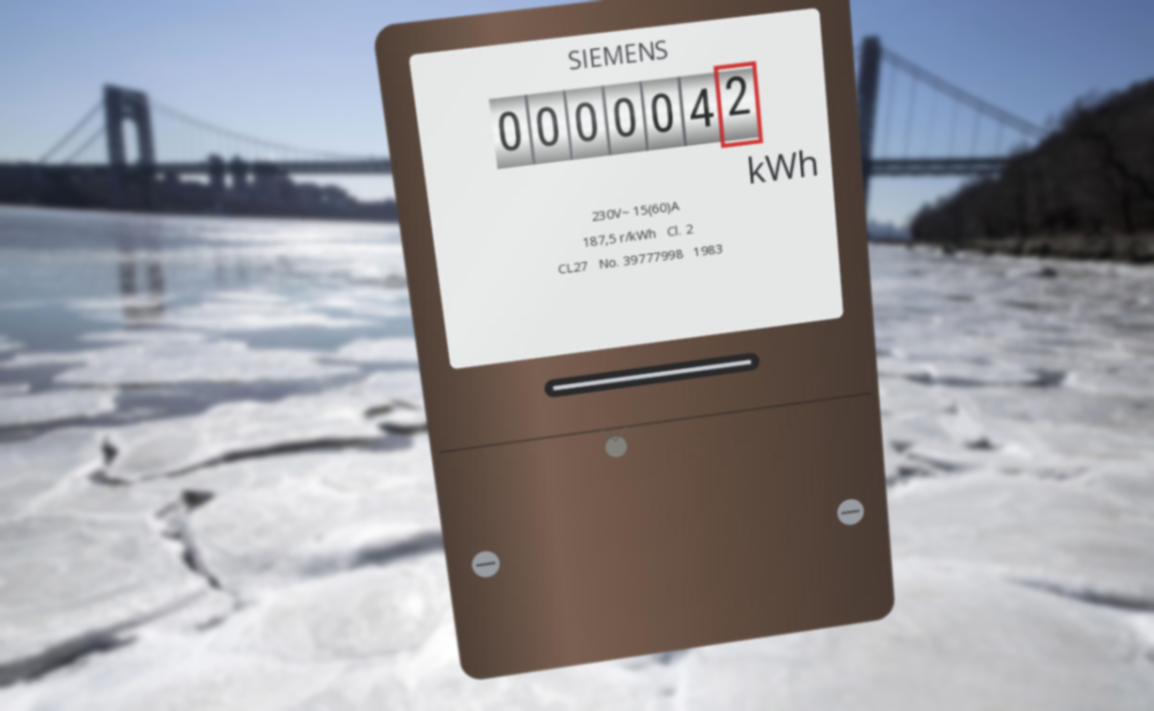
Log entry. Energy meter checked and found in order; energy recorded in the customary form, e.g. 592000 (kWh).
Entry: 4.2 (kWh)
